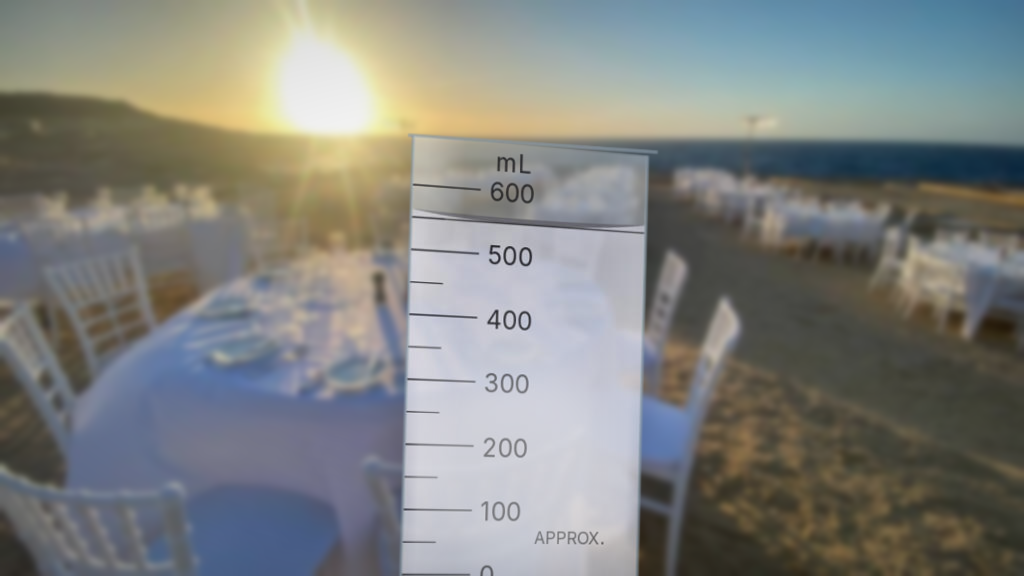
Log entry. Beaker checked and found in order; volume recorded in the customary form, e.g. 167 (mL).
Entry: 550 (mL)
